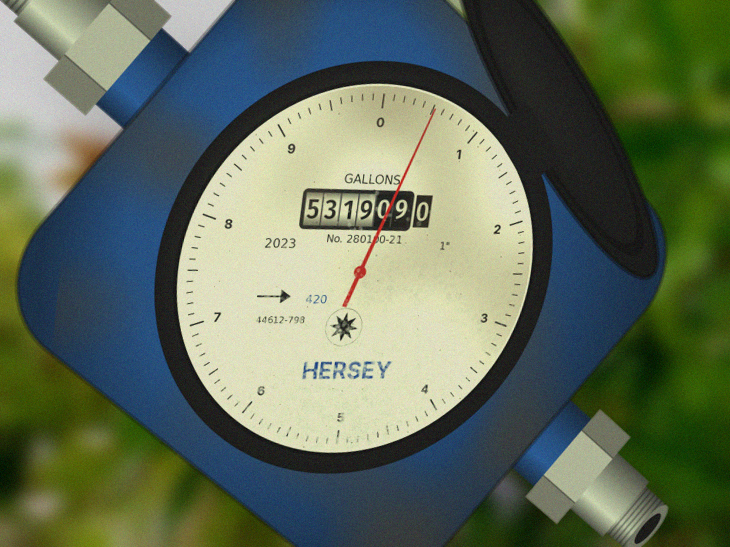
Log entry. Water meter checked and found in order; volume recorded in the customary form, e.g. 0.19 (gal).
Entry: 5319090.5 (gal)
